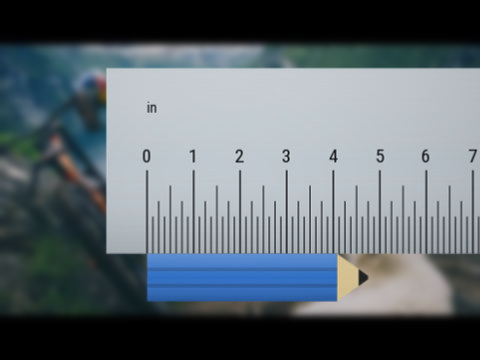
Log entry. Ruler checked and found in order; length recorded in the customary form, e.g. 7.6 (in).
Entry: 4.75 (in)
